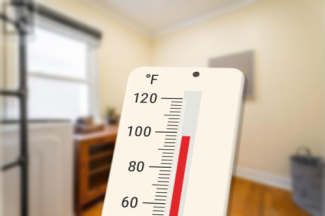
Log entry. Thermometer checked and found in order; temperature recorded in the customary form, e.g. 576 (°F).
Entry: 98 (°F)
